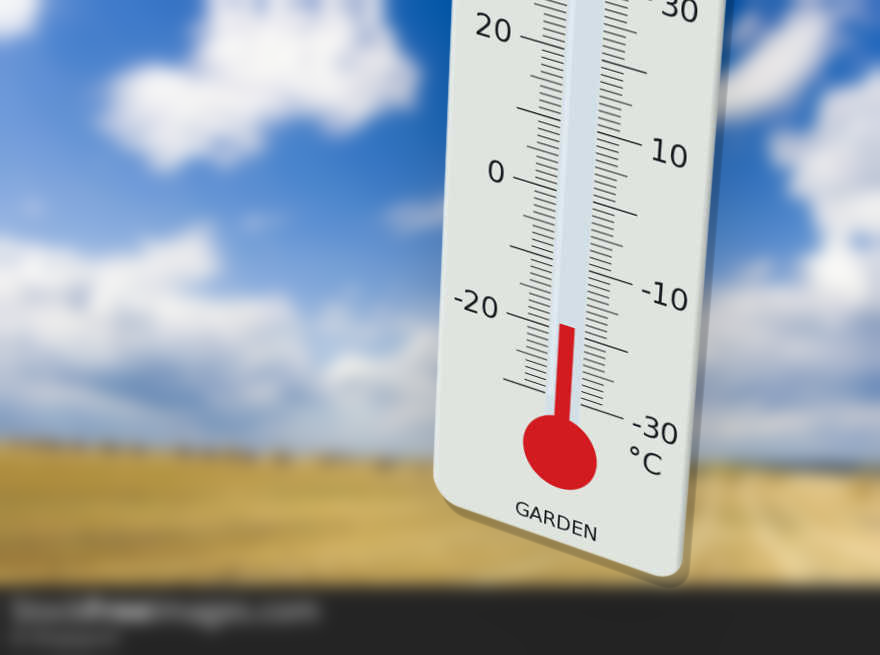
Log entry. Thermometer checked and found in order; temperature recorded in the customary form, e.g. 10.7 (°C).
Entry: -19 (°C)
